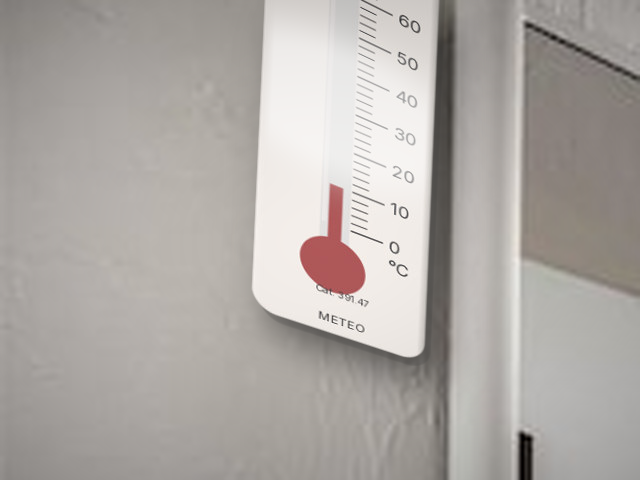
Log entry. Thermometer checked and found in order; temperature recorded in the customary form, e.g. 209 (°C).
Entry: 10 (°C)
